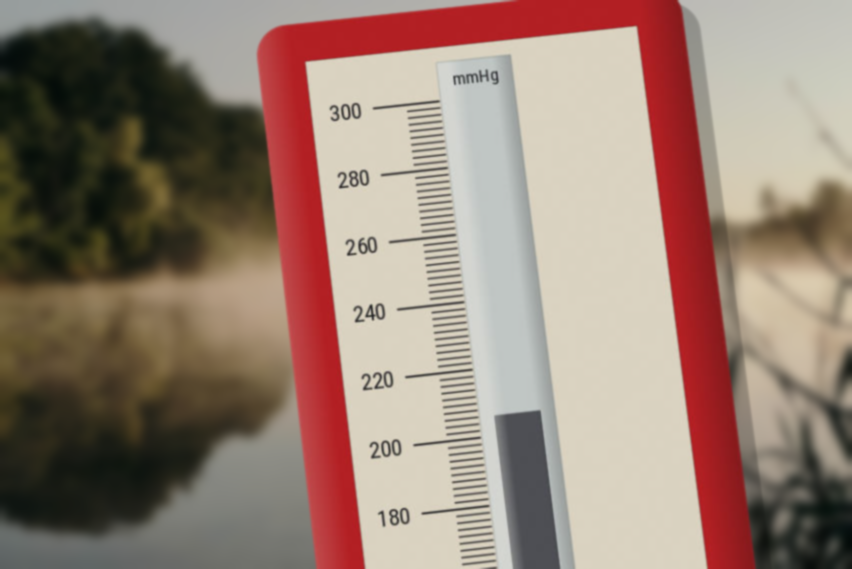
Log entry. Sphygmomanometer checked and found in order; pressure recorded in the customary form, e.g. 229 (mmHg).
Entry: 206 (mmHg)
